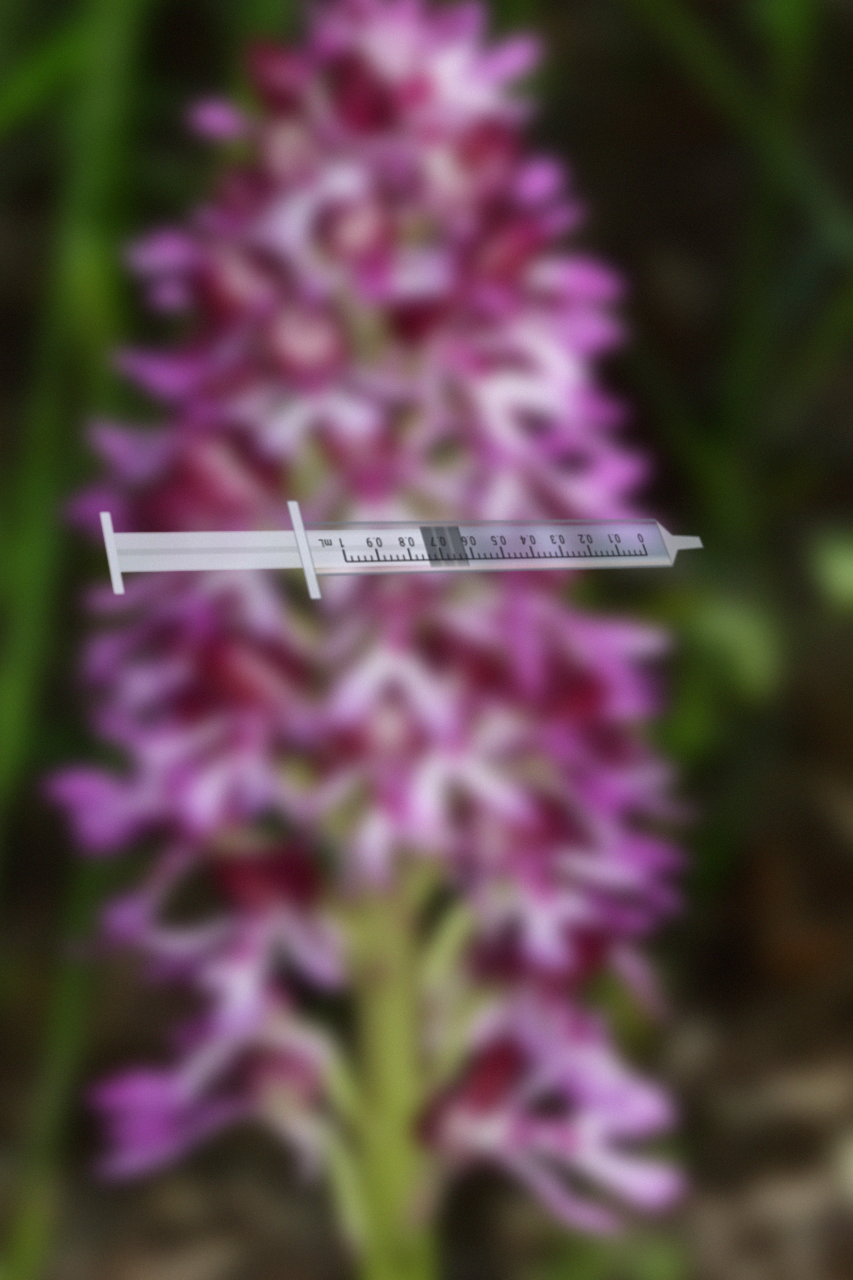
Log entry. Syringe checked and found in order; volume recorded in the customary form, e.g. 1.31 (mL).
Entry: 0.62 (mL)
